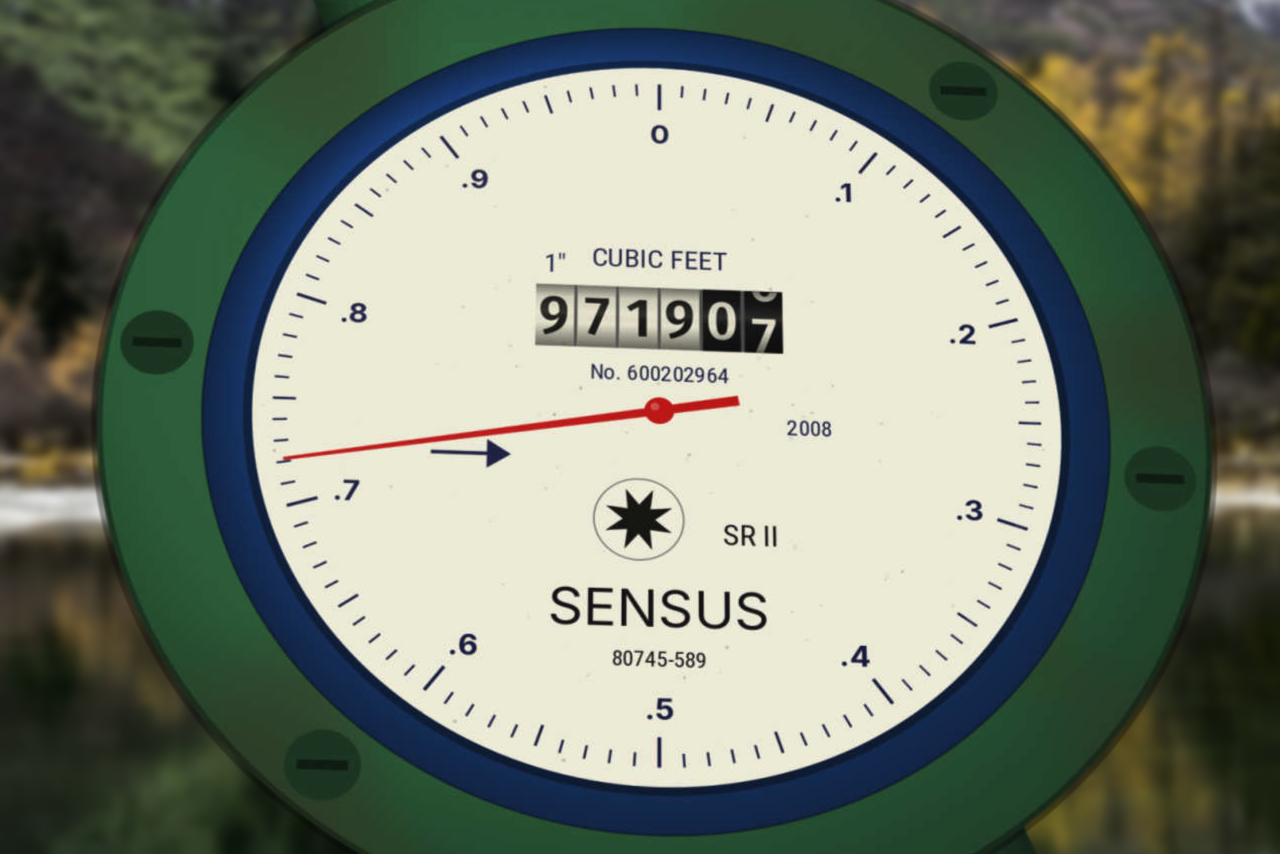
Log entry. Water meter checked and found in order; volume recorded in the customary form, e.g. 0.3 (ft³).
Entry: 971906.72 (ft³)
